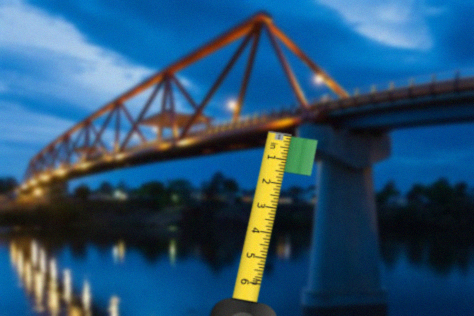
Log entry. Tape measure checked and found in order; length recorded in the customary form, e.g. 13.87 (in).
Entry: 1.5 (in)
